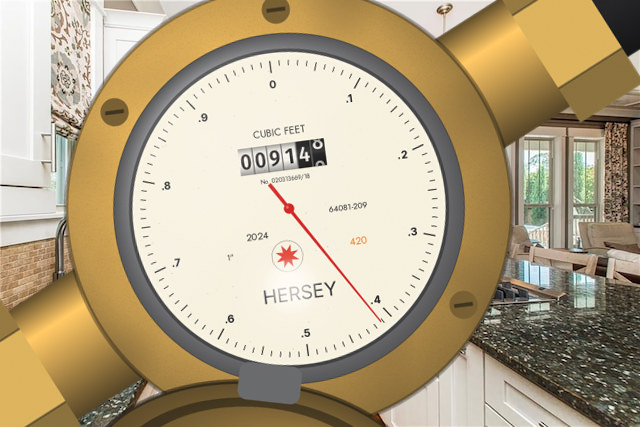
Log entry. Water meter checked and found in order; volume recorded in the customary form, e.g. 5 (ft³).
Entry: 9148.41 (ft³)
